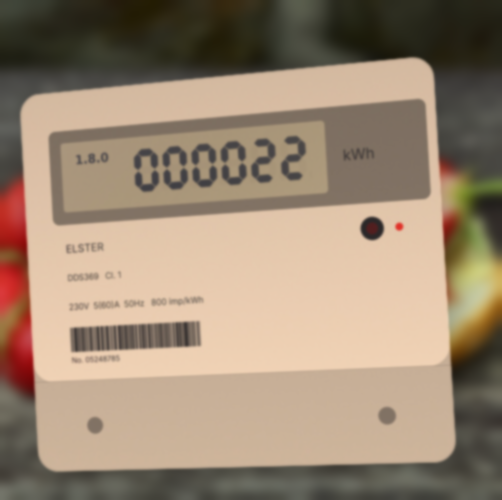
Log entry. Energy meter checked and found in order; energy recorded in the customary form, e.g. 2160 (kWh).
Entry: 22 (kWh)
